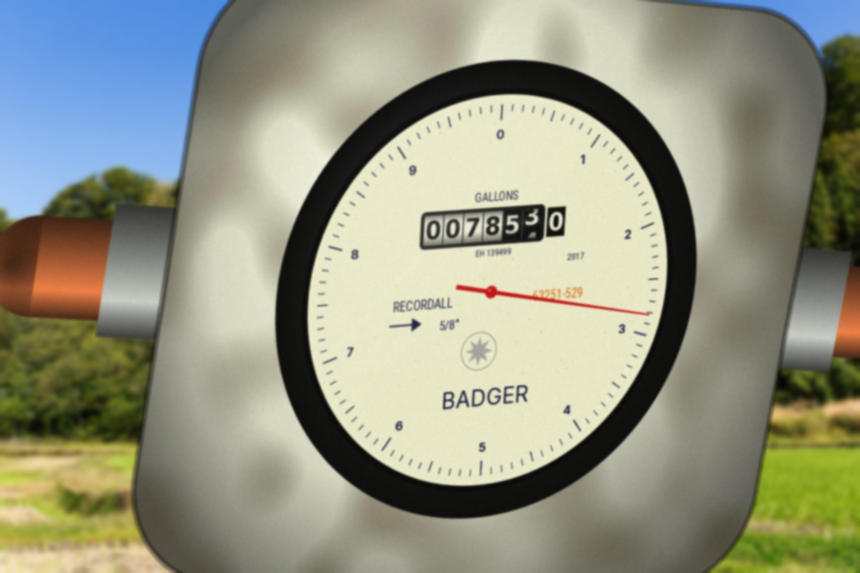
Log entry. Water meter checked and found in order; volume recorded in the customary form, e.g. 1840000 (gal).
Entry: 78532.8 (gal)
